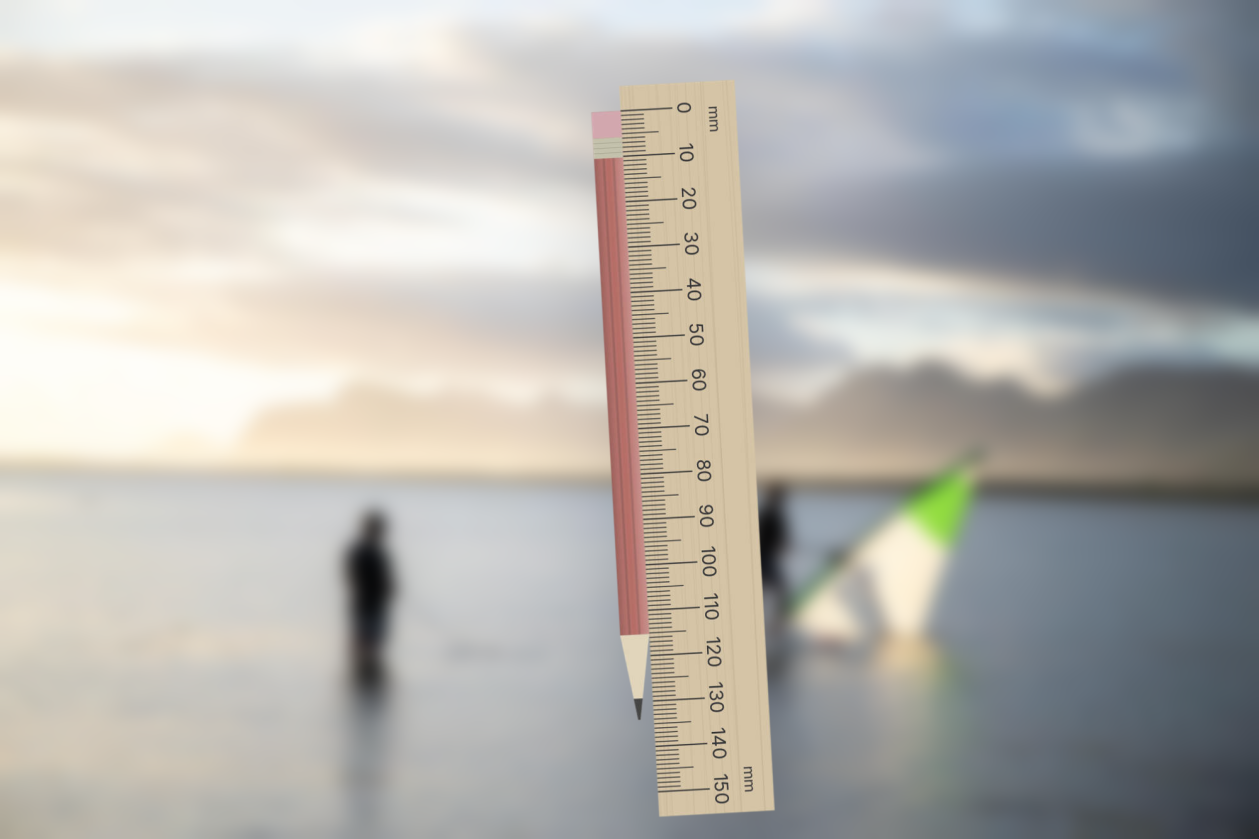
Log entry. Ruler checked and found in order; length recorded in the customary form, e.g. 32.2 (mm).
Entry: 134 (mm)
